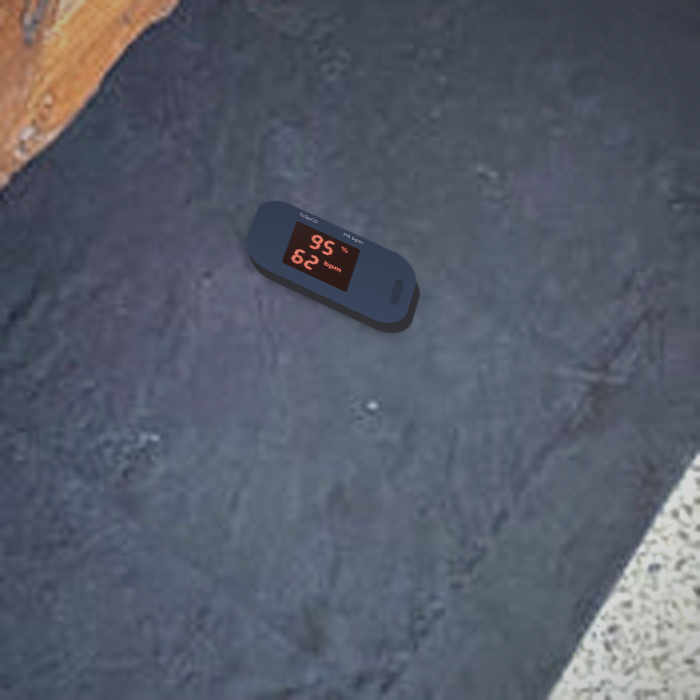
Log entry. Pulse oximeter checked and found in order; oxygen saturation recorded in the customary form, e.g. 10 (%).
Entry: 95 (%)
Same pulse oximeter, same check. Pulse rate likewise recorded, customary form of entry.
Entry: 62 (bpm)
